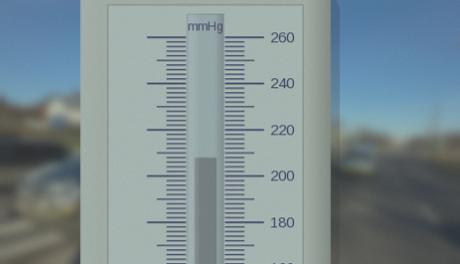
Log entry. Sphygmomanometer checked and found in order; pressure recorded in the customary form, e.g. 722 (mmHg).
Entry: 208 (mmHg)
